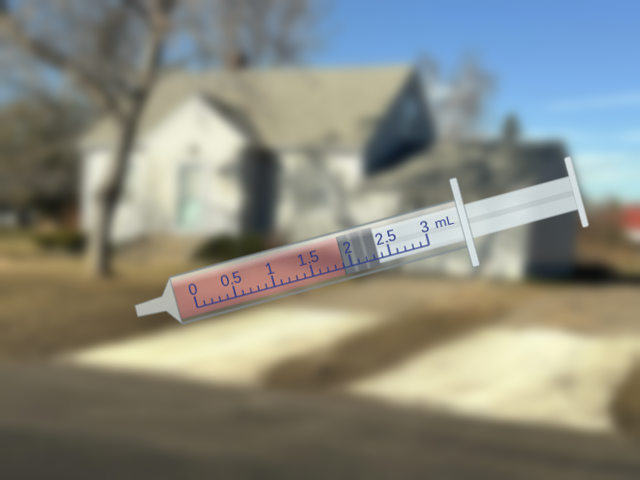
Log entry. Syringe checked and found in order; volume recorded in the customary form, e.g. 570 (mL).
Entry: 1.9 (mL)
